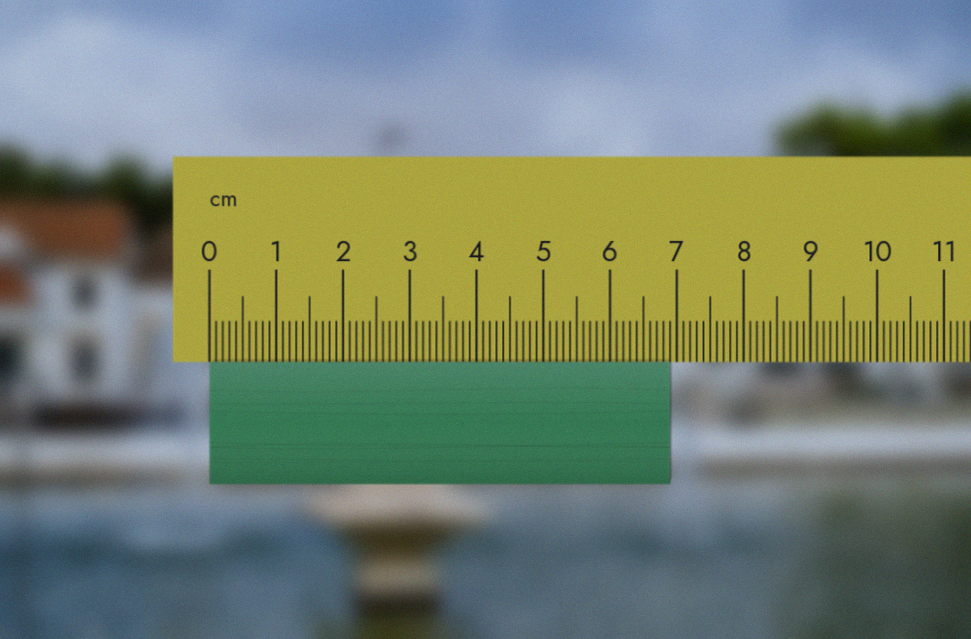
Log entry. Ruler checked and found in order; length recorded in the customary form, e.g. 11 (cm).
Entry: 6.9 (cm)
